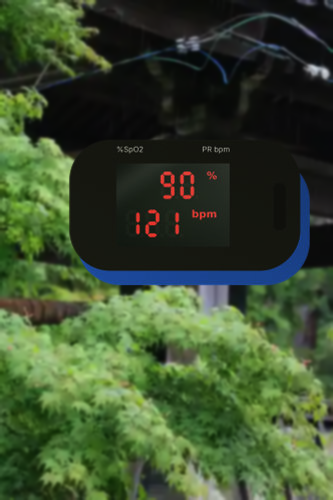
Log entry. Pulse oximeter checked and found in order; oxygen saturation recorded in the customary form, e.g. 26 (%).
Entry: 90 (%)
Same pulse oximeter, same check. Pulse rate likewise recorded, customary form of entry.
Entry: 121 (bpm)
